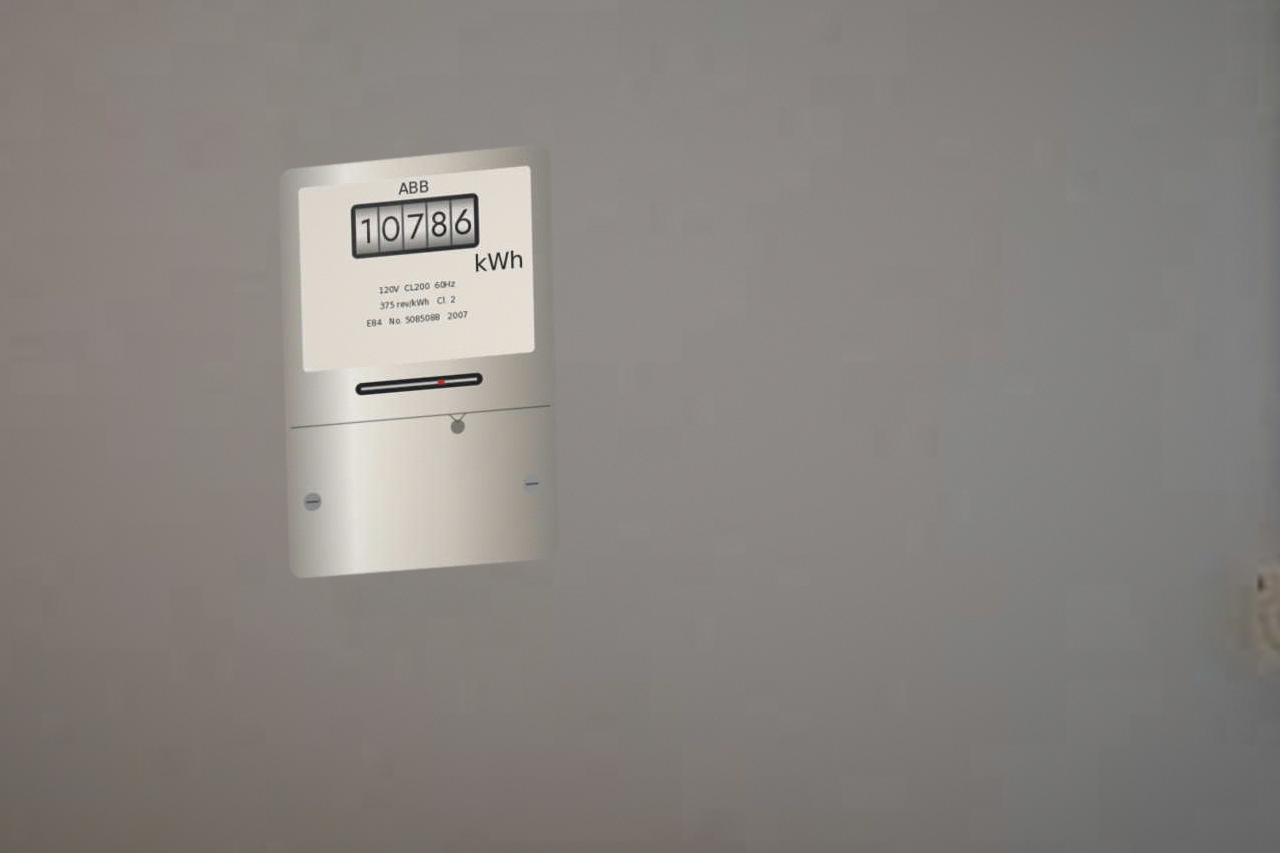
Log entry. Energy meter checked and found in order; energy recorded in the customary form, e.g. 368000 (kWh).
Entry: 10786 (kWh)
